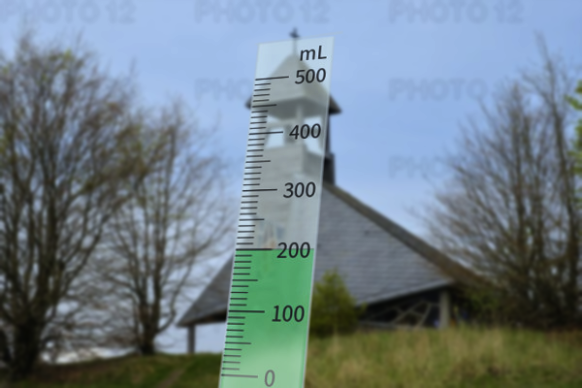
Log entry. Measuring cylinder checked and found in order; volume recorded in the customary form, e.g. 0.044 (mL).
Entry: 200 (mL)
